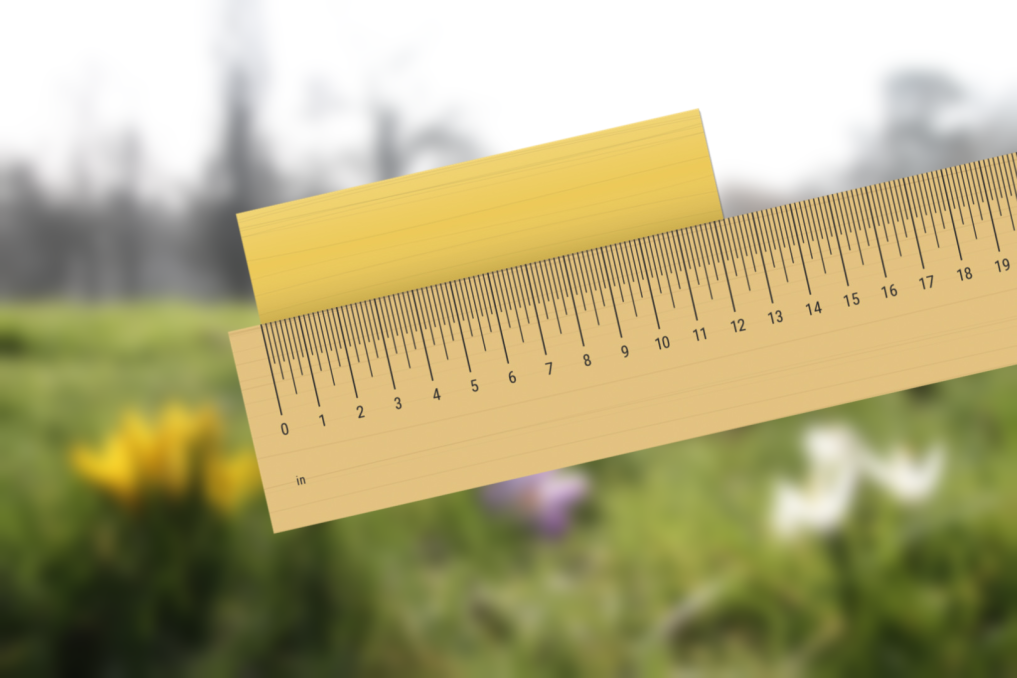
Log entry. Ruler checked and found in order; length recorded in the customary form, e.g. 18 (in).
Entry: 12.25 (in)
